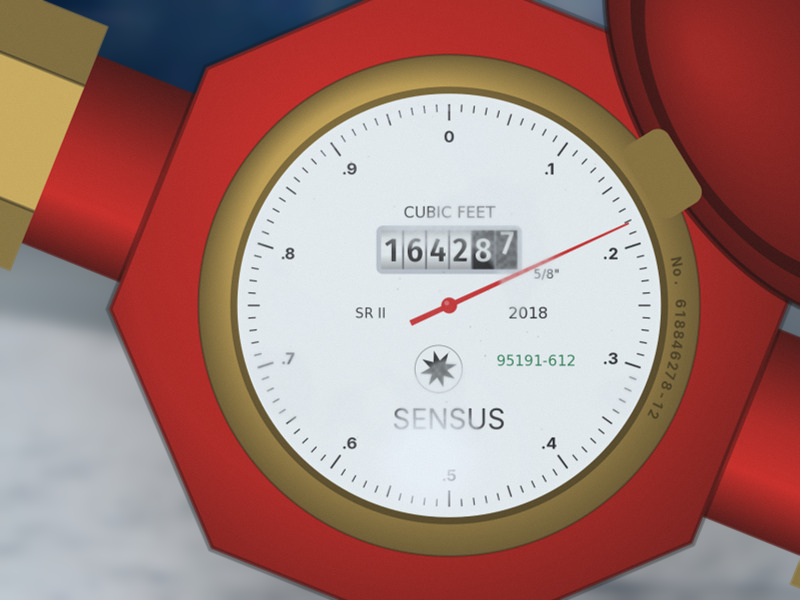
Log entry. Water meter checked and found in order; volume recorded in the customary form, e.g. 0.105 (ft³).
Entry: 164287.18 (ft³)
